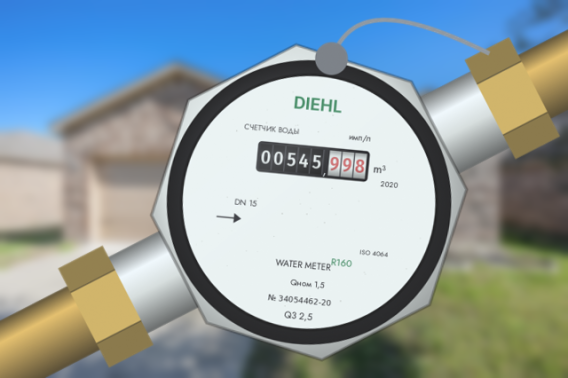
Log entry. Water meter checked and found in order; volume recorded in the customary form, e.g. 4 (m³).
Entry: 545.998 (m³)
